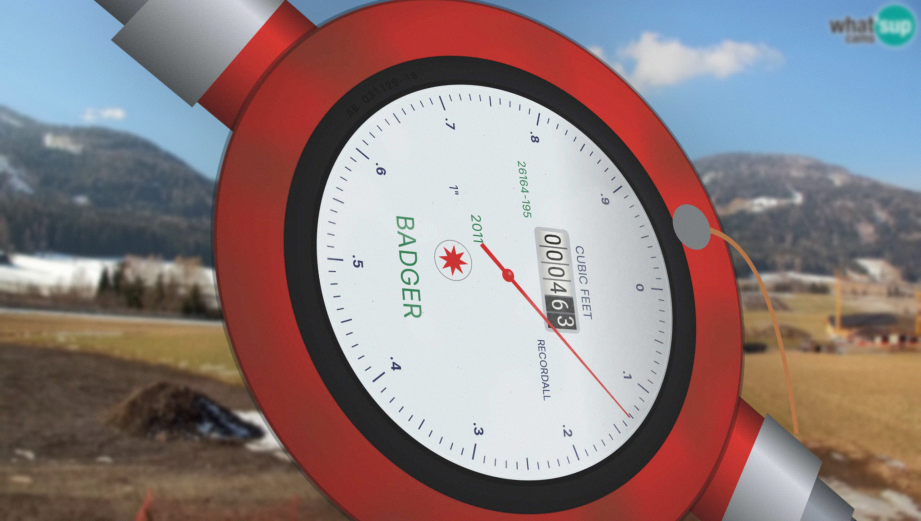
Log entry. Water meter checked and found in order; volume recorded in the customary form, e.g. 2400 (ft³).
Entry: 463.13 (ft³)
